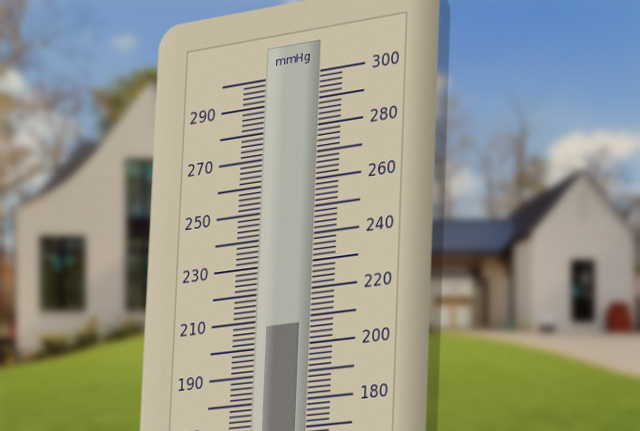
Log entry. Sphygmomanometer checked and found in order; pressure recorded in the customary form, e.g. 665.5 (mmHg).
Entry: 208 (mmHg)
